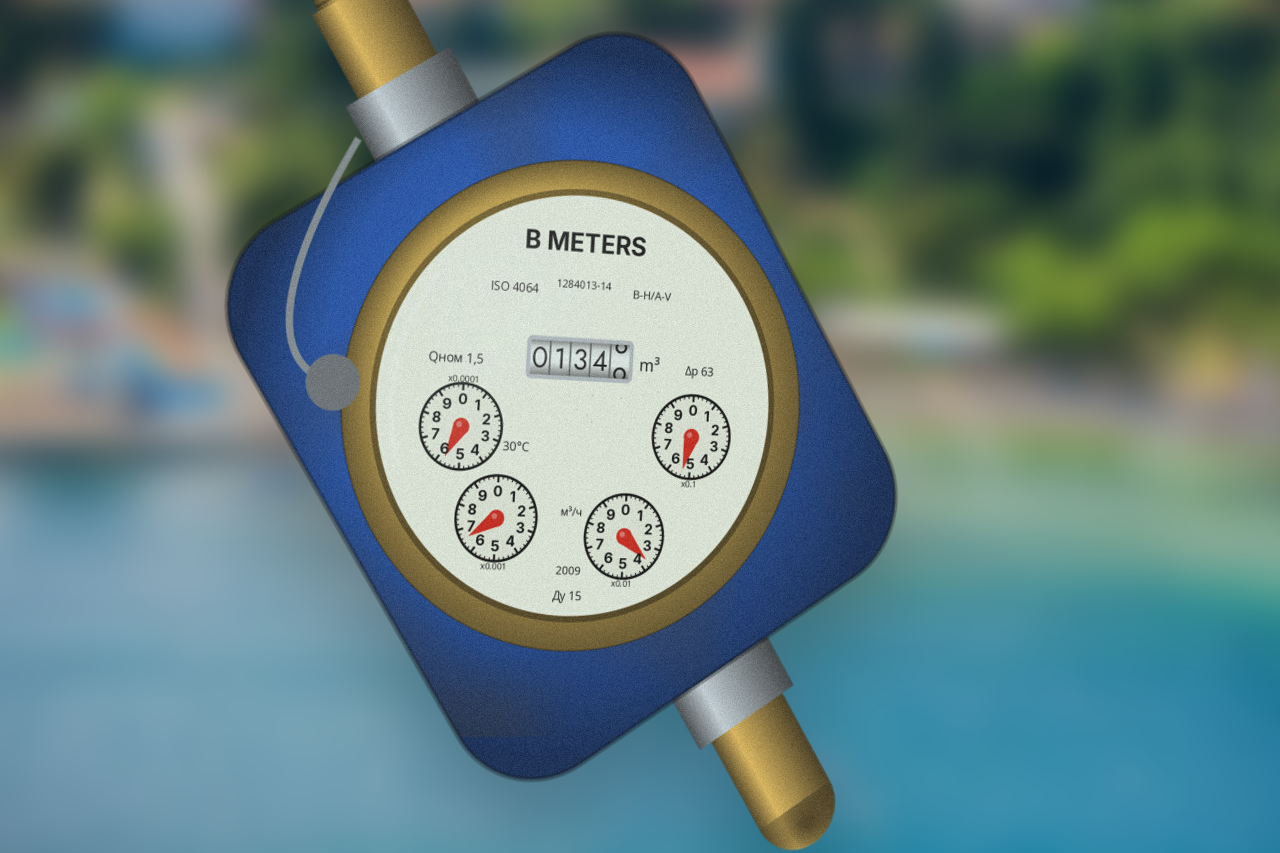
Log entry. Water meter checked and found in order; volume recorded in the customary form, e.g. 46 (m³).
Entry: 1348.5365 (m³)
